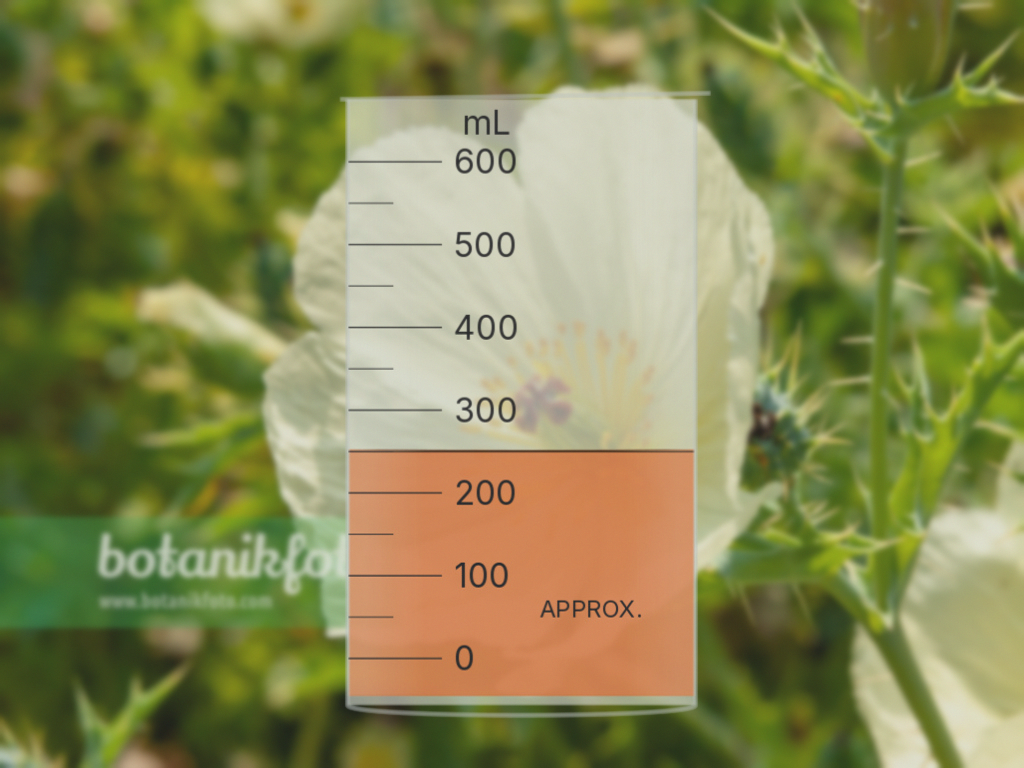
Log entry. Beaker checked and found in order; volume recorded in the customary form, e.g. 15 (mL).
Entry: 250 (mL)
